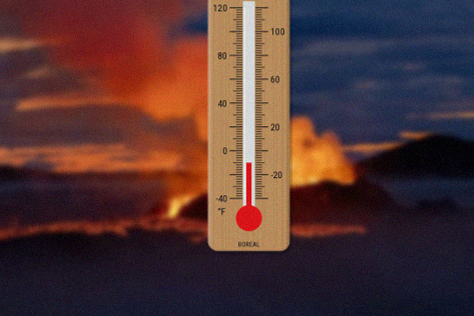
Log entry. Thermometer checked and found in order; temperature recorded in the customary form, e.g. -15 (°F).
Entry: -10 (°F)
